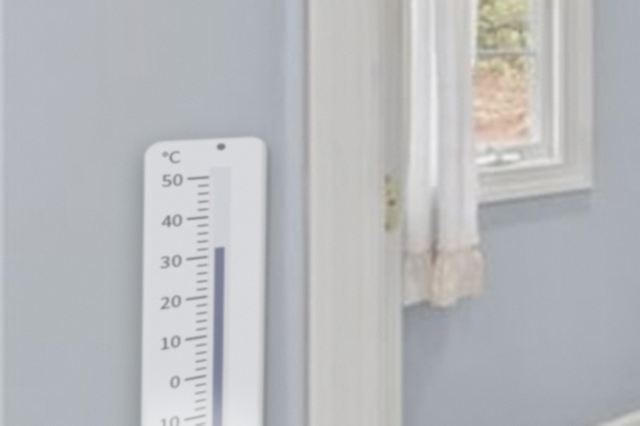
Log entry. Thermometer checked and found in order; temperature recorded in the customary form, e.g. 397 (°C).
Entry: 32 (°C)
